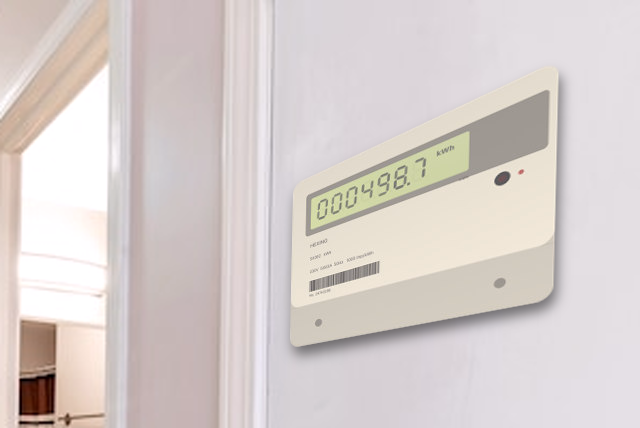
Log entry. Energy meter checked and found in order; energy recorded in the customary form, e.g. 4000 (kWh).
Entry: 498.7 (kWh)
